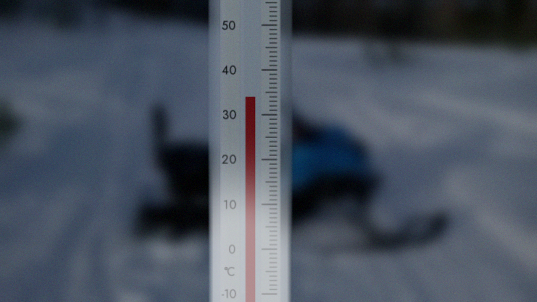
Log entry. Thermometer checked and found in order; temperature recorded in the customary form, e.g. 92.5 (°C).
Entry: 34 (°C)
